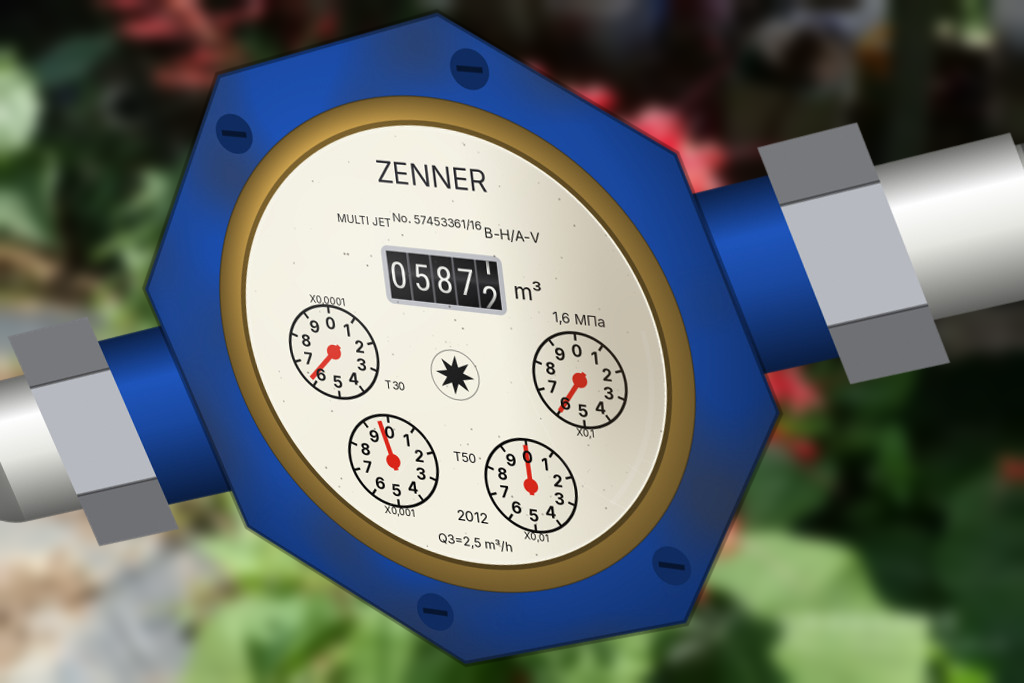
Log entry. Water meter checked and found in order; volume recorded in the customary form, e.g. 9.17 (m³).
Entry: 5871.5996 (m³)
